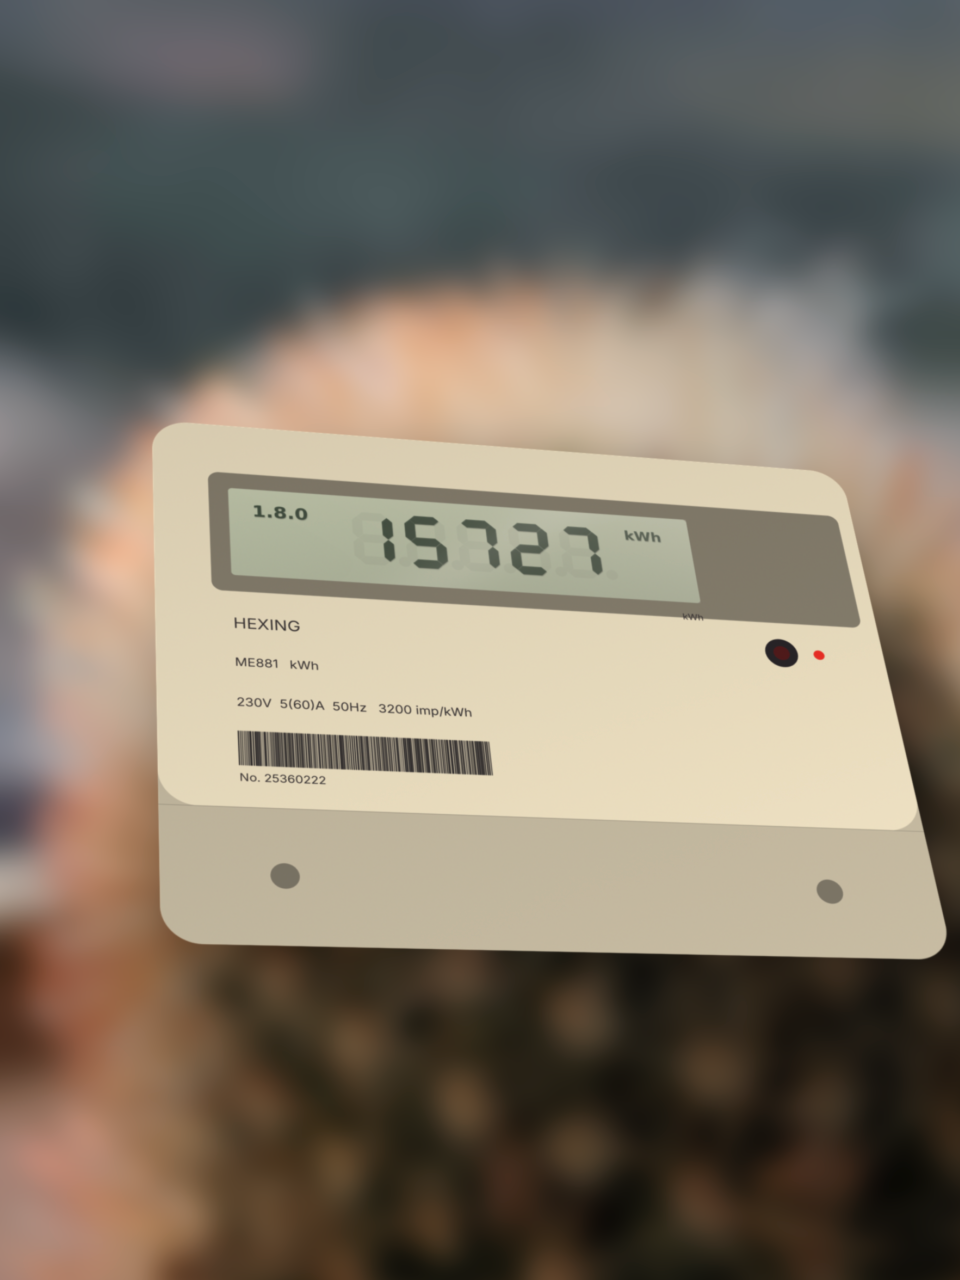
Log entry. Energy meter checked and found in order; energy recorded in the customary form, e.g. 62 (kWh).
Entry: 15727 (kWh)
